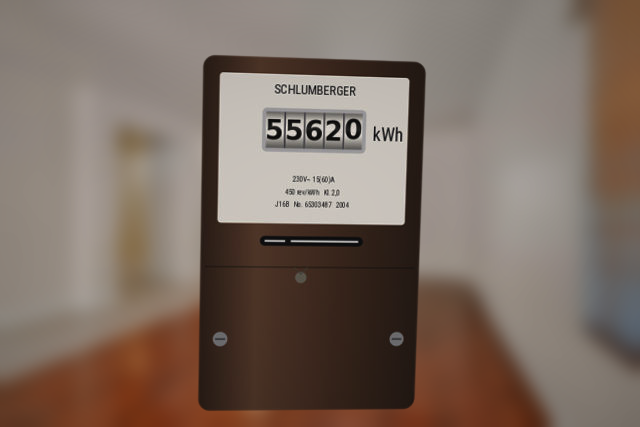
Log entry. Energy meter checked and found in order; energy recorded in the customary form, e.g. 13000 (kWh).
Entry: 55620 (kWh)
